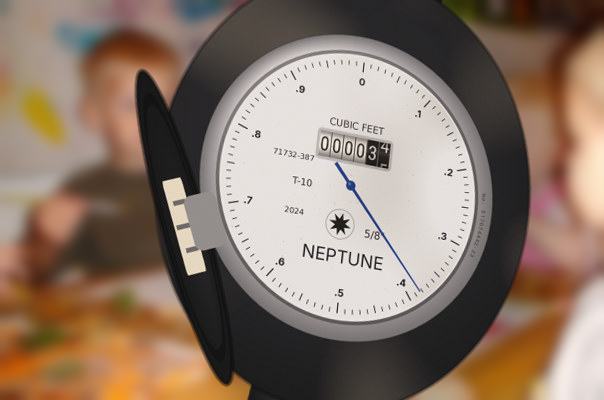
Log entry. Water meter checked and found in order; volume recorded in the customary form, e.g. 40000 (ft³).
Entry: 34.38 (ft³)
